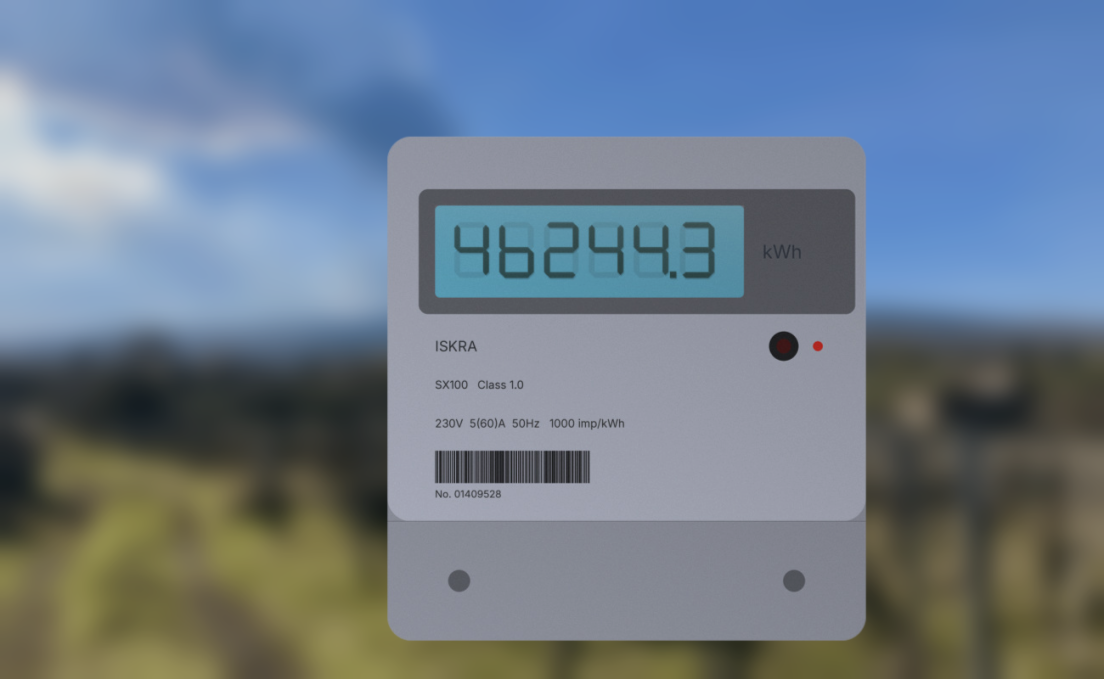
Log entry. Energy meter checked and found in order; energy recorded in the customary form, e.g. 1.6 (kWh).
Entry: 46244.3 (kWh)
